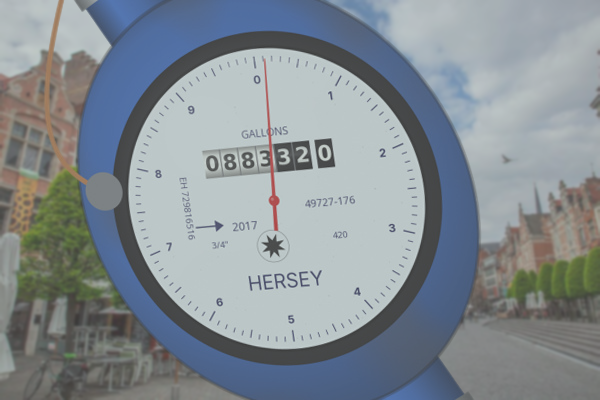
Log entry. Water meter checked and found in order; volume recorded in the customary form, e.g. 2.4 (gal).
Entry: 883320.1 (gal)
